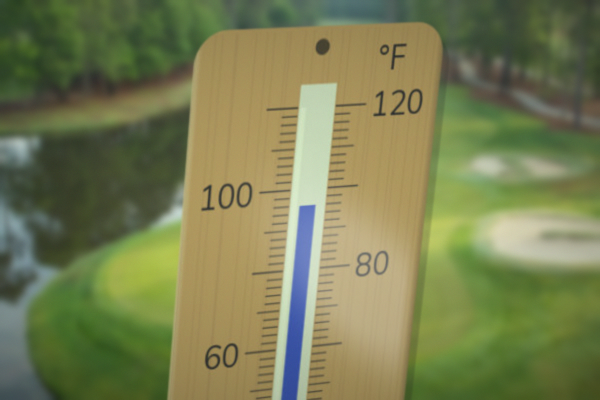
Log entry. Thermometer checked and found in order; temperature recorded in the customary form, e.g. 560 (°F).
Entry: 96 (°F)
